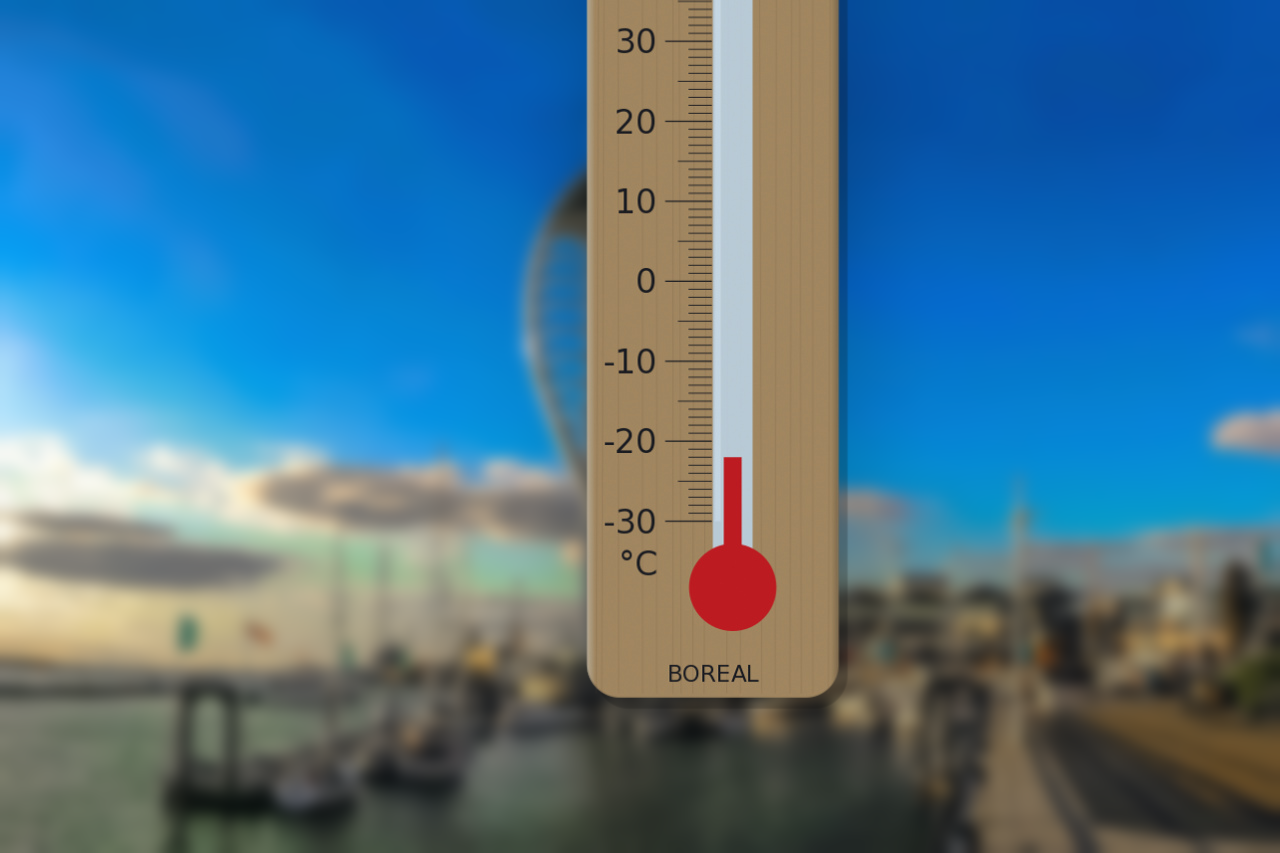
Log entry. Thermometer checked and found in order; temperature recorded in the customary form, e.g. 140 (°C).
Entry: -22 (°C)
